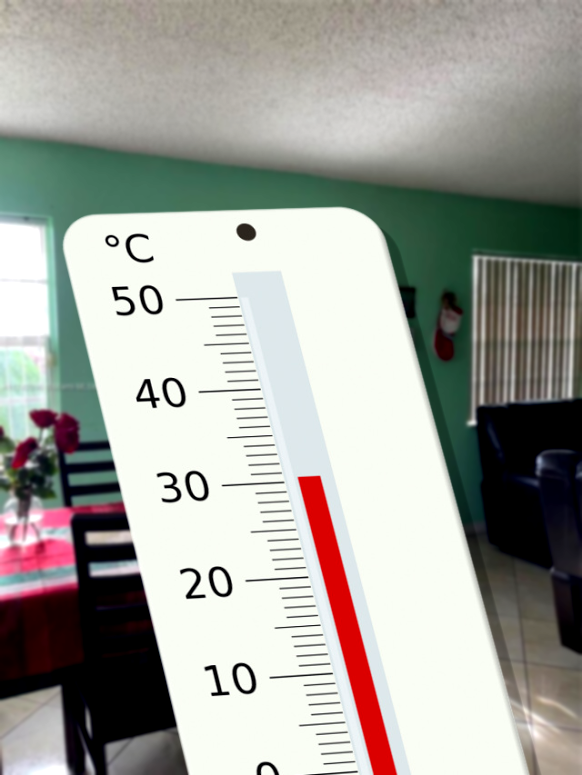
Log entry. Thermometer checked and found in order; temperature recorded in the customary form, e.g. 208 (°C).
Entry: 30.5 (°C)
